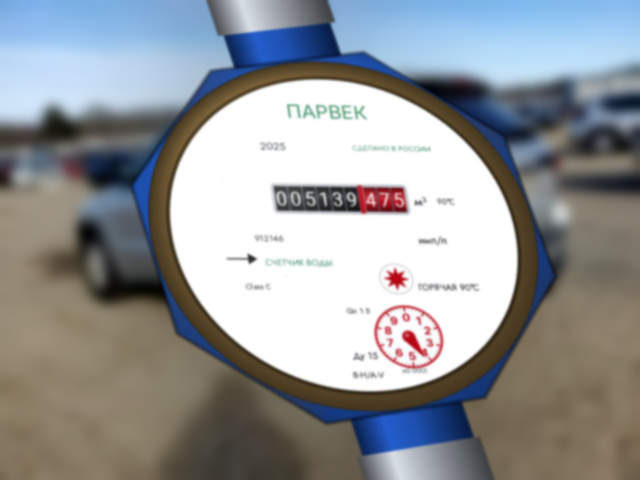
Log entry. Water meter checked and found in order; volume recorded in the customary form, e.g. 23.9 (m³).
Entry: 5139.4754 (m³)
